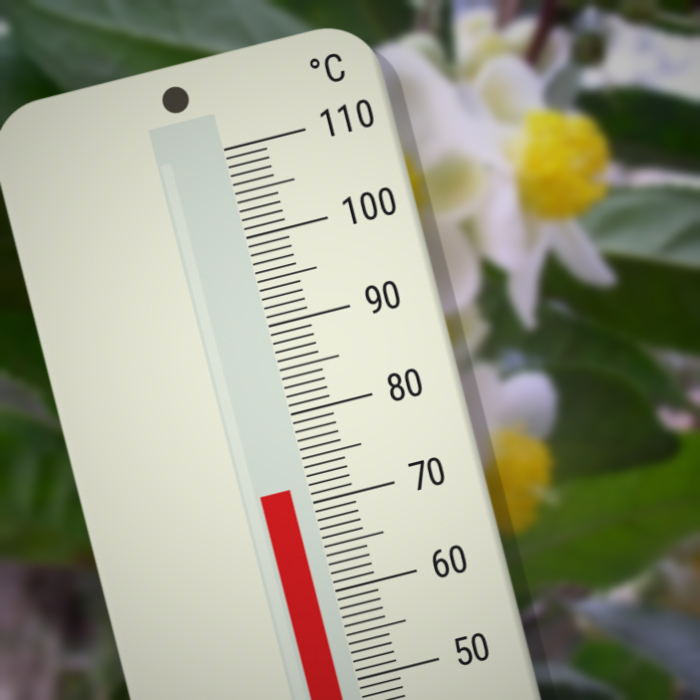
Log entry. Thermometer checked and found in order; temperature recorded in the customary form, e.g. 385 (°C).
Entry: 72 (°C)
